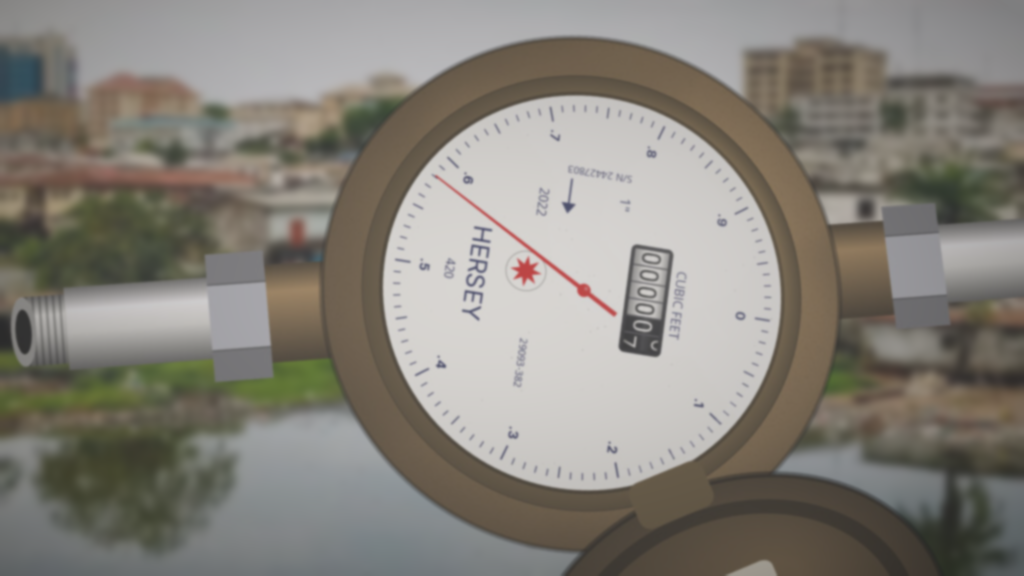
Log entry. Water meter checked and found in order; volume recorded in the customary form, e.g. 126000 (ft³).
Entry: 6.58 (ft³)
